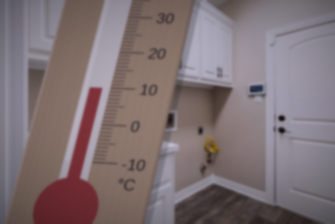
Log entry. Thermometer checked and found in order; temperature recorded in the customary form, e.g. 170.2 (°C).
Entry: 10 (°C)
